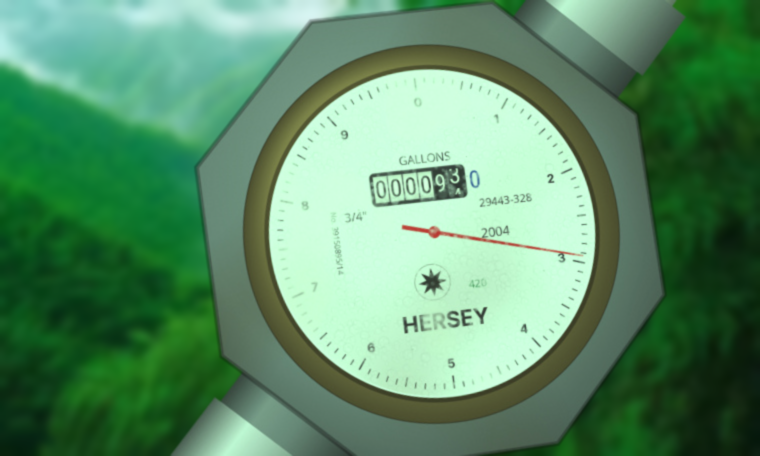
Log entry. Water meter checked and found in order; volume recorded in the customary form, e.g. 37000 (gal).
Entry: 932.9 (gal)
